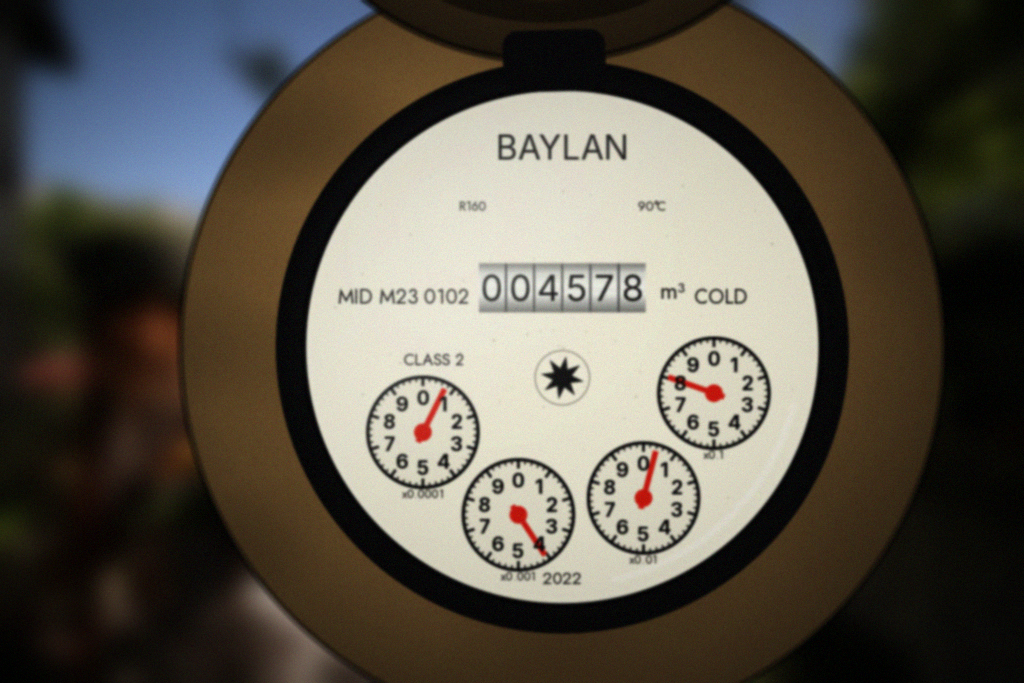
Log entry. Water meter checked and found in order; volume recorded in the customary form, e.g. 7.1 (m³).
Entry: 4578.8040 (m³)
